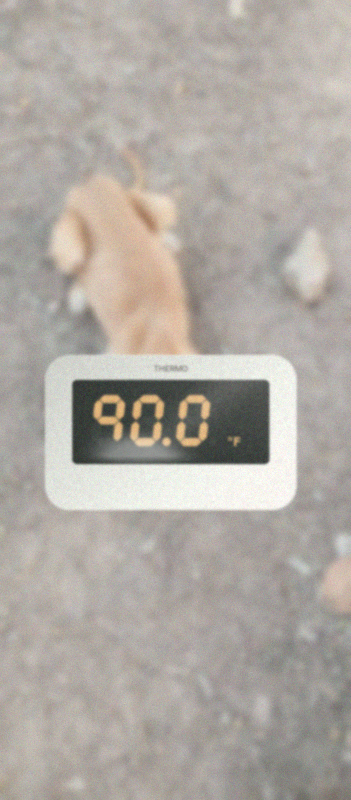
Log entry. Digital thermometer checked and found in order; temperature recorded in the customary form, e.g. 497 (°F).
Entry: 90.0 (°F)
